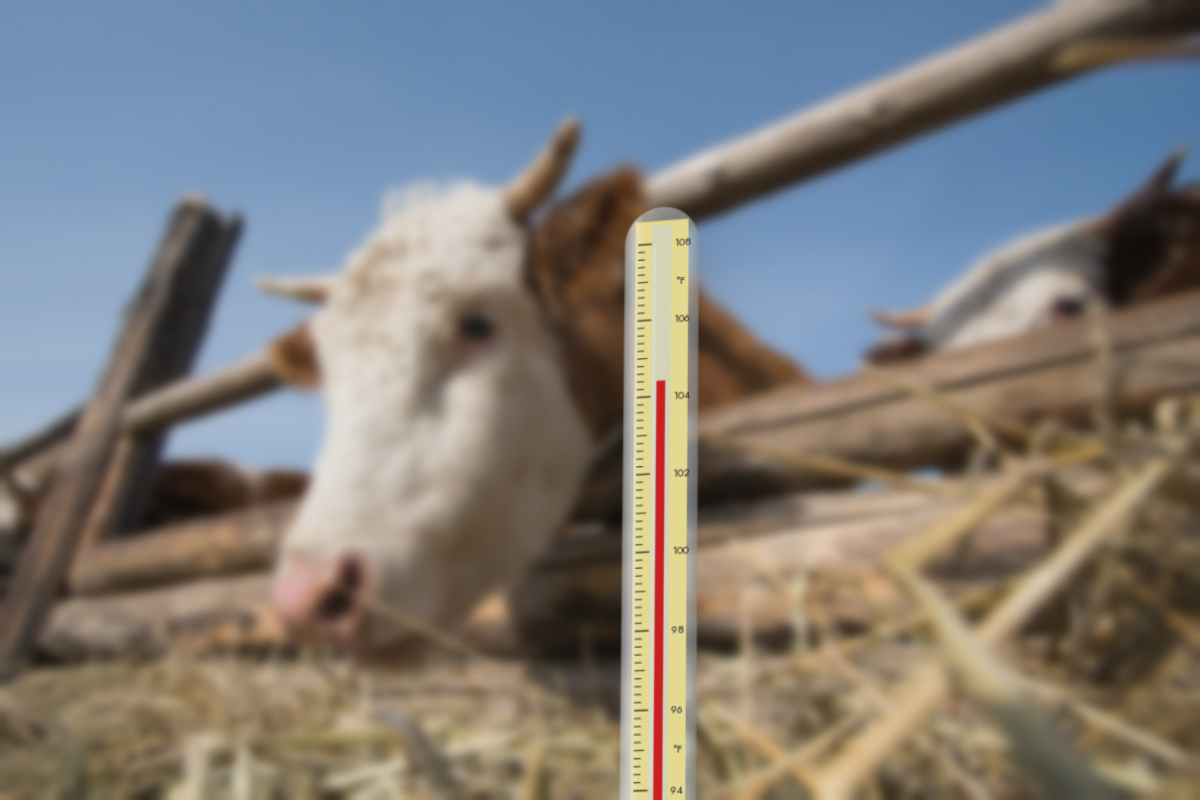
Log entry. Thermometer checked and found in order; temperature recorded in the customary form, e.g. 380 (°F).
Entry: 104.4 (°F)
